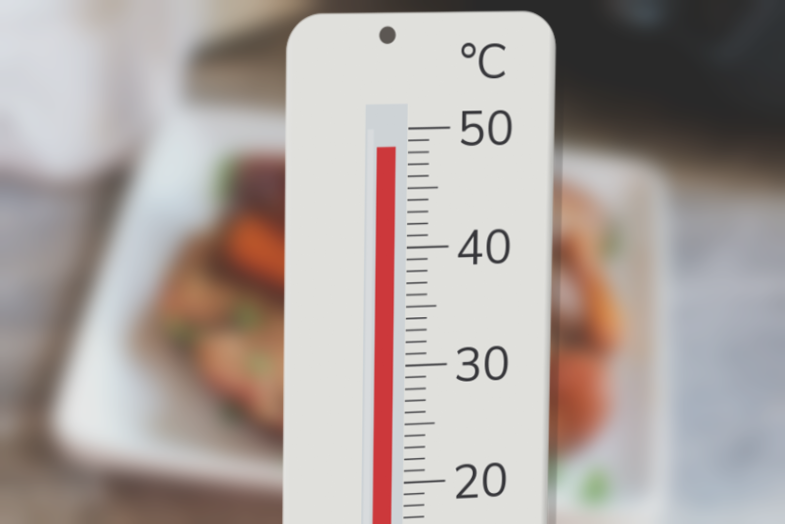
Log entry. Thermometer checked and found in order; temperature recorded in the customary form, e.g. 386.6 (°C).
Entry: 48.5 (°C)
